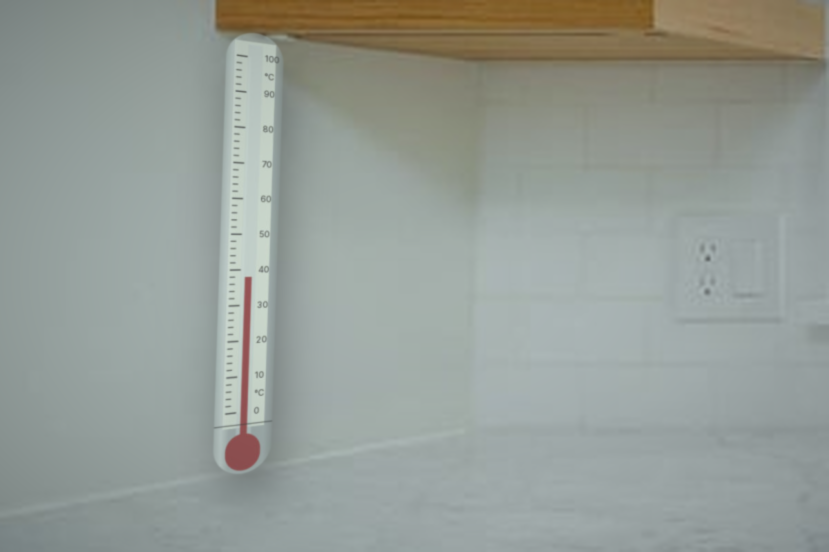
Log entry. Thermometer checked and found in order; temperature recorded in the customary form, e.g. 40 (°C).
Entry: 38 (°C)
